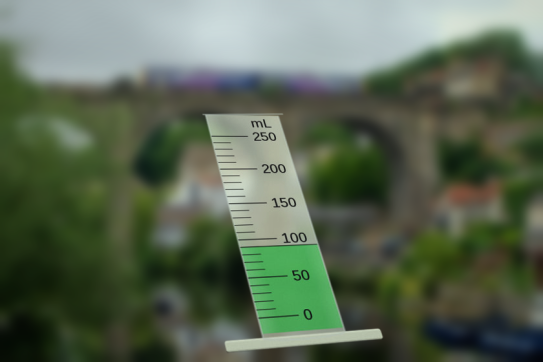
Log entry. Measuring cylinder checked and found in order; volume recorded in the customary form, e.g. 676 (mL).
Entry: 90 (mL)
